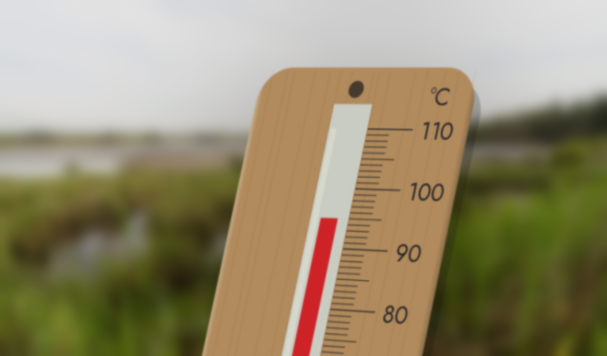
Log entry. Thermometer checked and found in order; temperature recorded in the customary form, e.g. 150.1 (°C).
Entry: 95 (°C)
